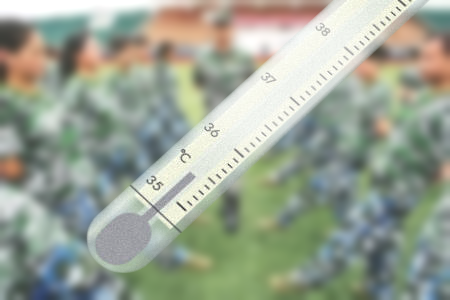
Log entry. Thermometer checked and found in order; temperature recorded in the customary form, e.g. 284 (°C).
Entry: 35.4 (°C)
